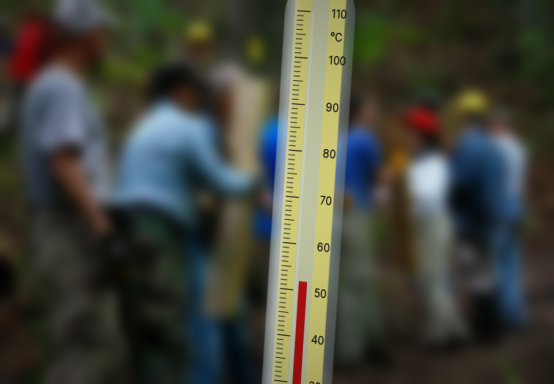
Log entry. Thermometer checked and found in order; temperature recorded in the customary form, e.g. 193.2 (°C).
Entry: 52 (°C)
